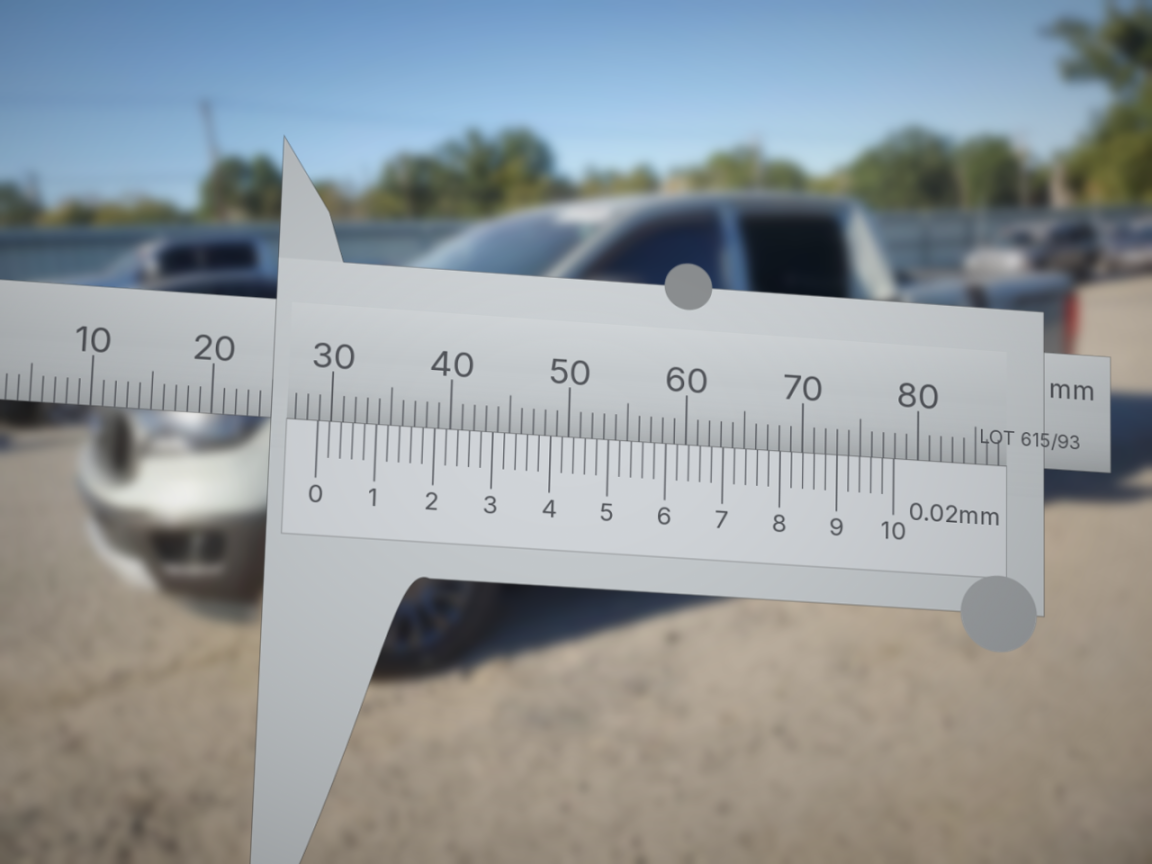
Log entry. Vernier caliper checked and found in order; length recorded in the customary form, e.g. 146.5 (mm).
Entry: 28.9 (mm)
